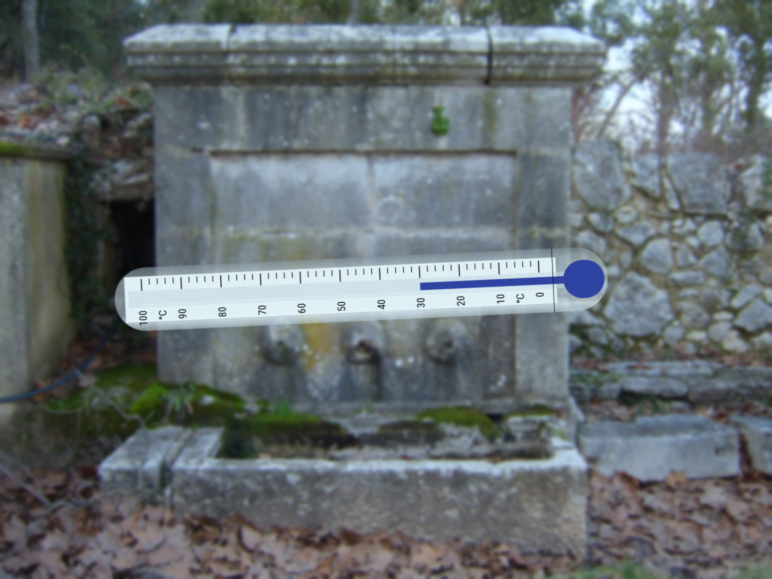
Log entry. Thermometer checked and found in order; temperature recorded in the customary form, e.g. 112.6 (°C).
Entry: 30 (°C)
